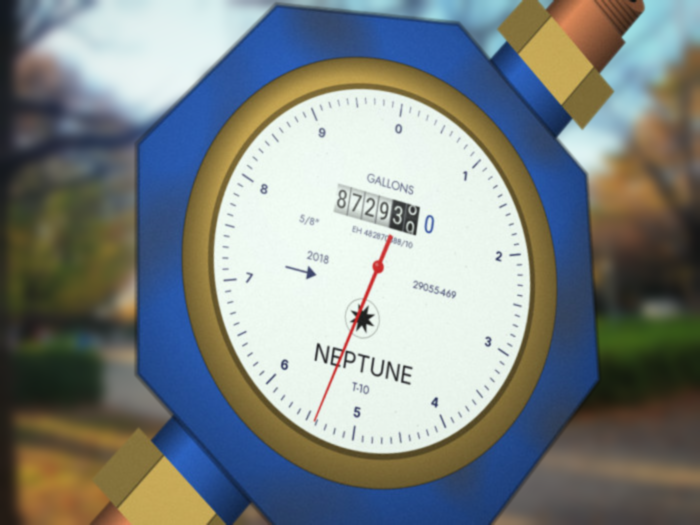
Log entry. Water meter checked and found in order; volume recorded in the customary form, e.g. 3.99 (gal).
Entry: 8729385.4 (gal)
